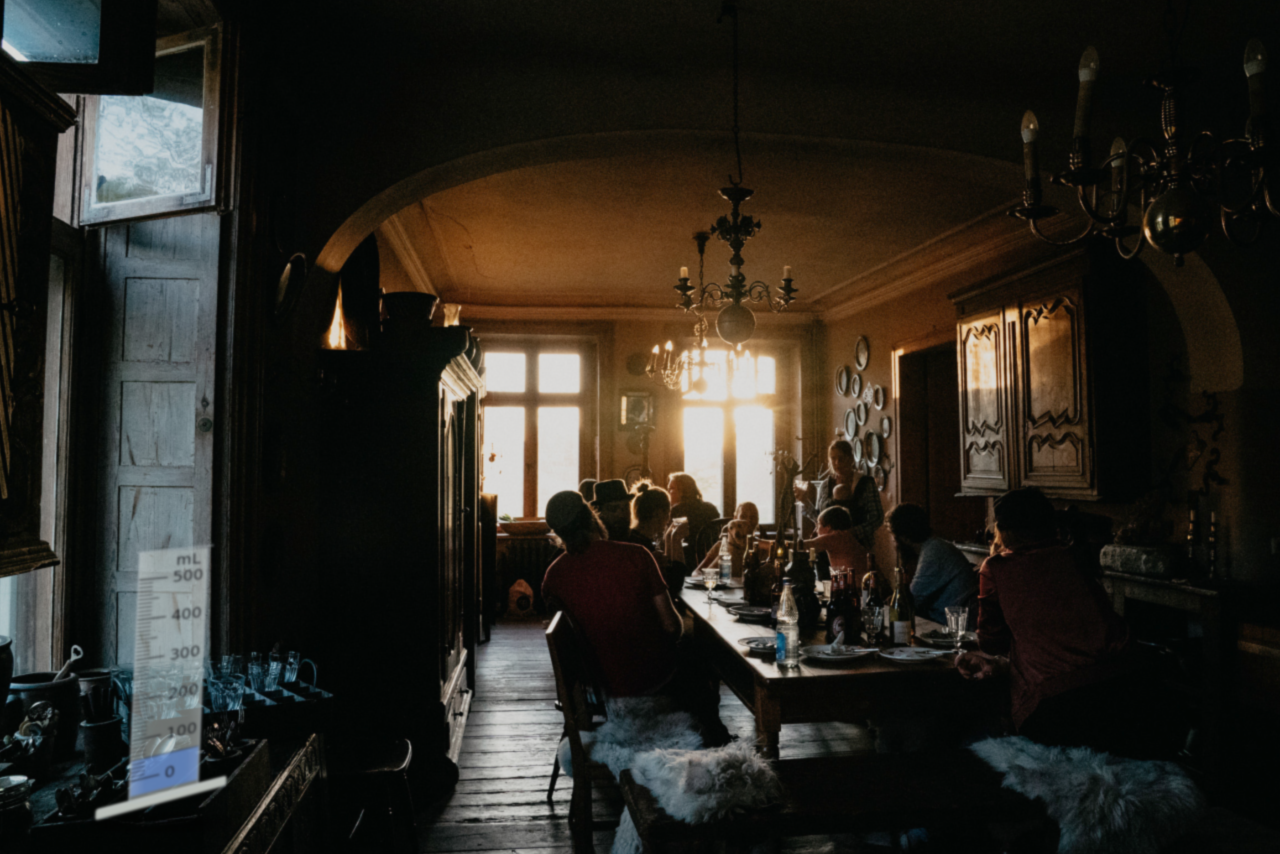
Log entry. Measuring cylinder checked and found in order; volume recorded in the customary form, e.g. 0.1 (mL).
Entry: 50 (mL)
